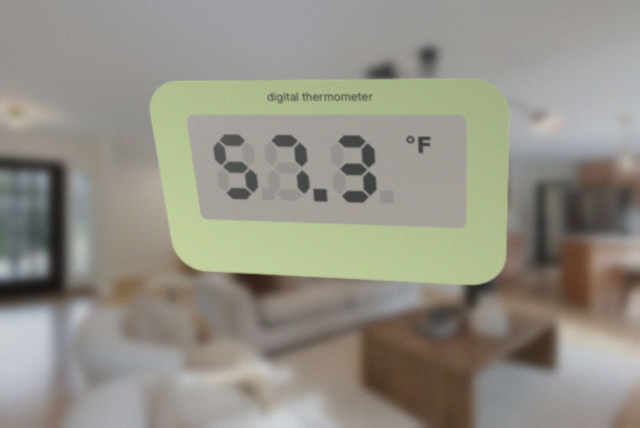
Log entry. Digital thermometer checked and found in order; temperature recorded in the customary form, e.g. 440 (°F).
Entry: 57.3 (°F)
